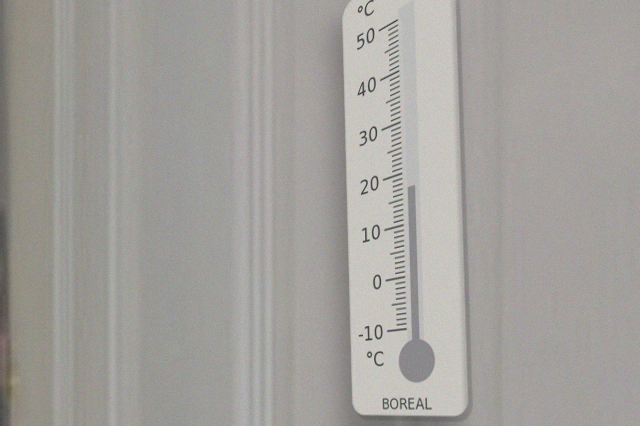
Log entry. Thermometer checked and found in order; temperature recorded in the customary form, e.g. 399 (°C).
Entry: 17 (°C)
